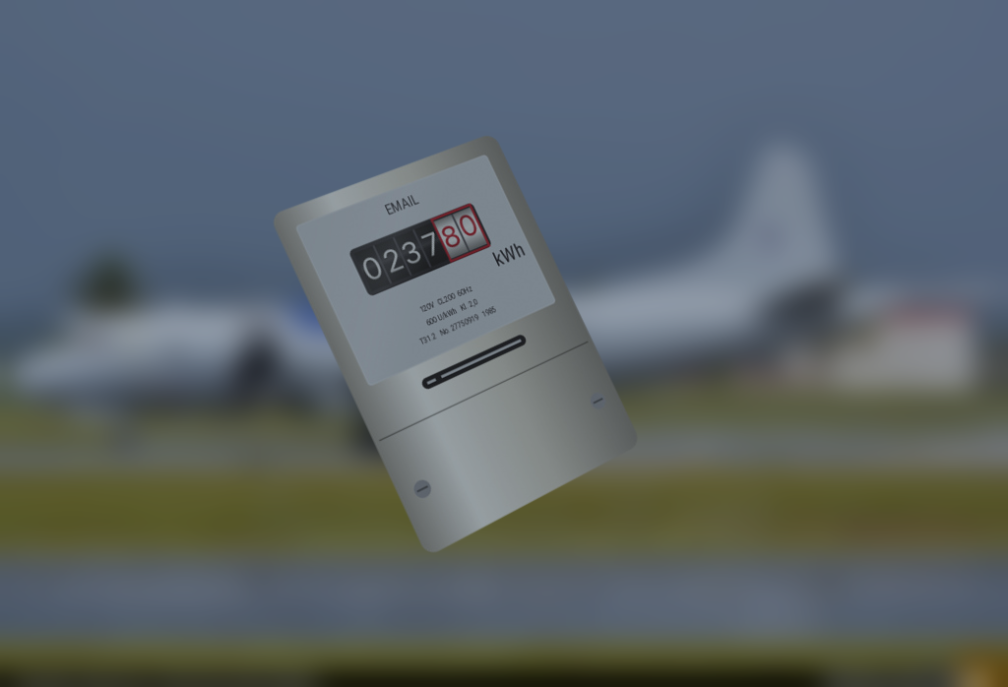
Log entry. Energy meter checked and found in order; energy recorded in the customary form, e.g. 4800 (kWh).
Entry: 237.80 (kWh)
